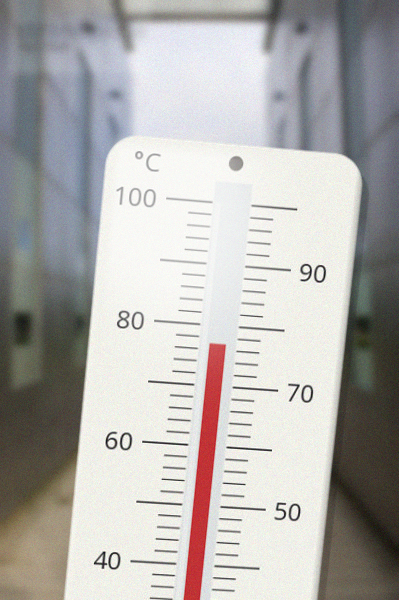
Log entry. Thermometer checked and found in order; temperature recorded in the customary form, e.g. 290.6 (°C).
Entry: 77 (°C)
